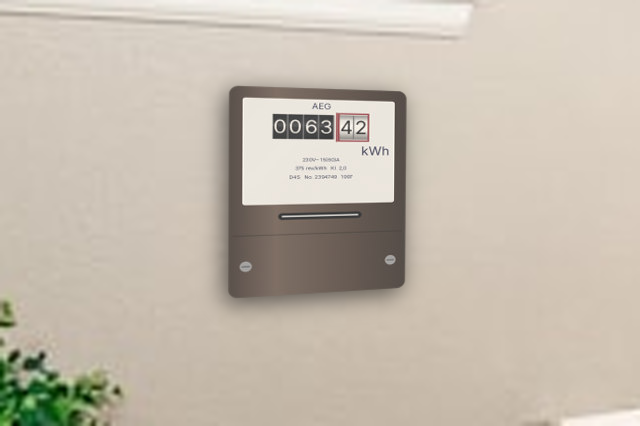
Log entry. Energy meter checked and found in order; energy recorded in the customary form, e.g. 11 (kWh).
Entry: 63.42 (kWh)
